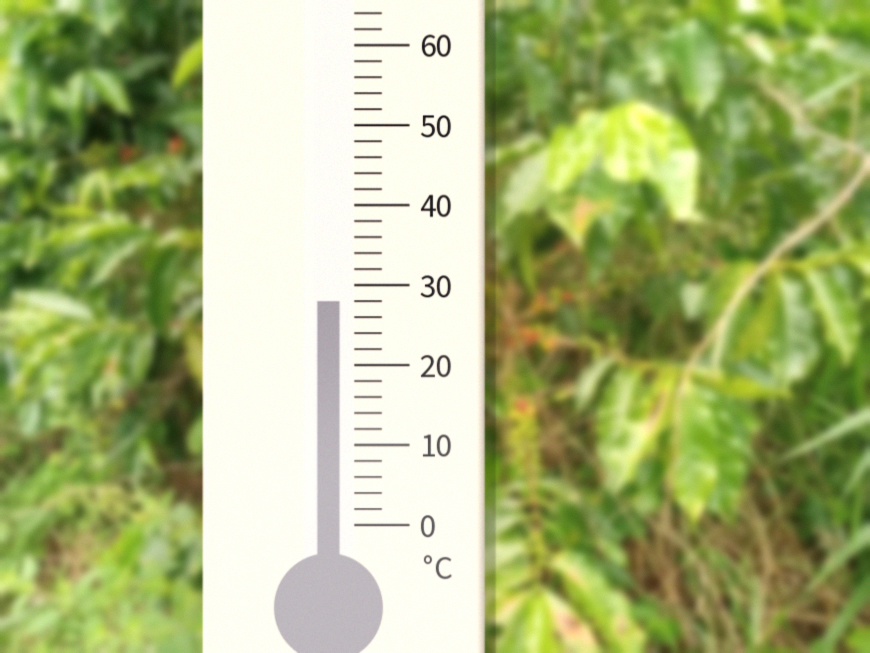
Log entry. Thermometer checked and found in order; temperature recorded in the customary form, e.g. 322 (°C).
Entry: 28 (°C)
